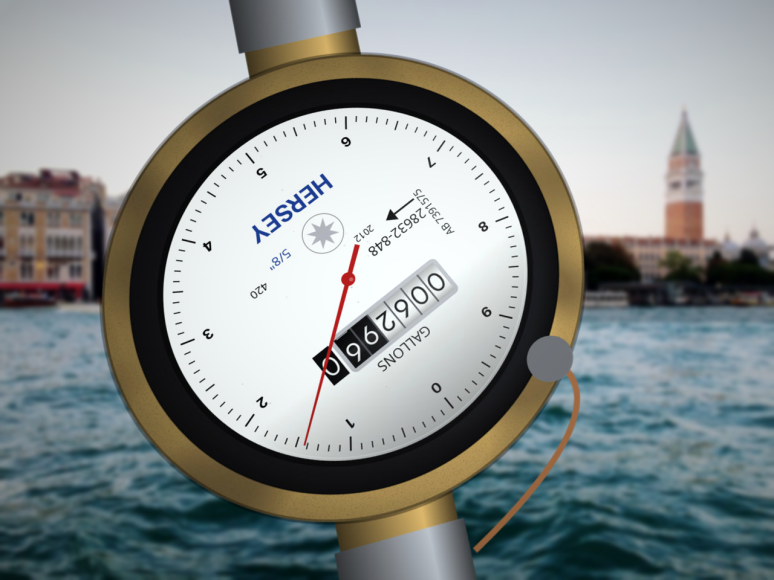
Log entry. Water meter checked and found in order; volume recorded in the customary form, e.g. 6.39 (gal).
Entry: 62961.4 (gal)
